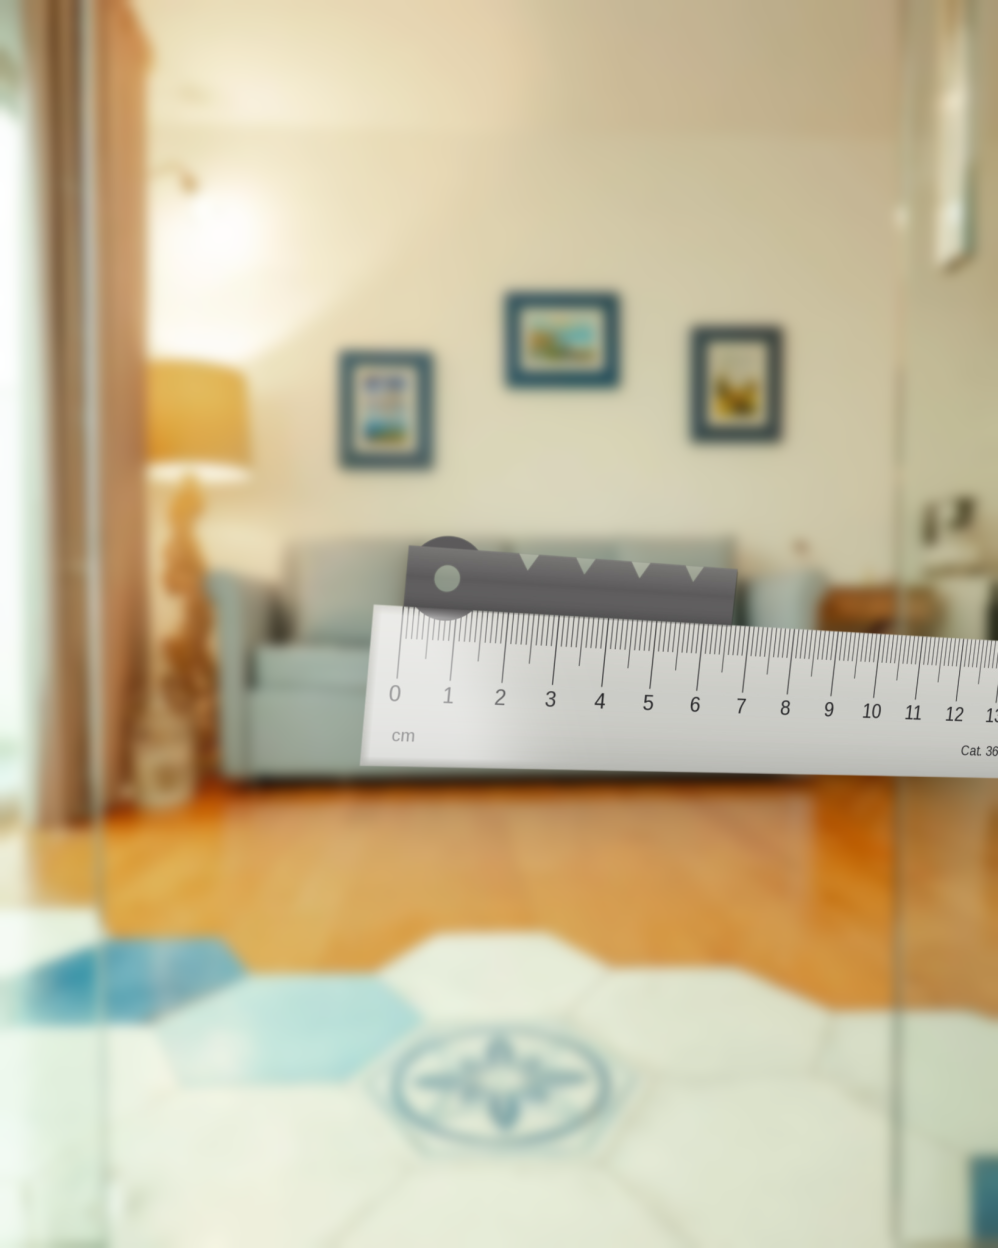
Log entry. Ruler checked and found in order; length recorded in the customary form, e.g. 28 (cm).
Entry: 6.6 (cm)
